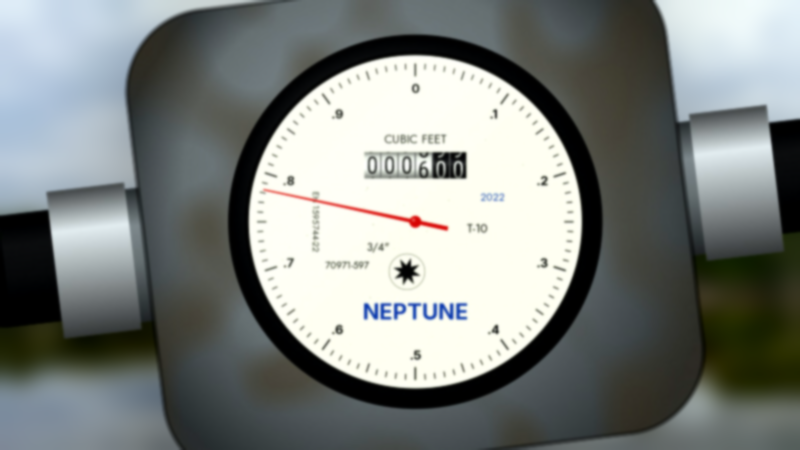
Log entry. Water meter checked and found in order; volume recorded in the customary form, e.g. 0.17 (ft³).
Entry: 599.78 (ft³)
